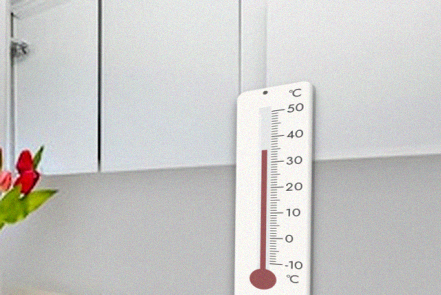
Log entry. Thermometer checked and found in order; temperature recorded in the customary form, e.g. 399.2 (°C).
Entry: 35 (°C)
